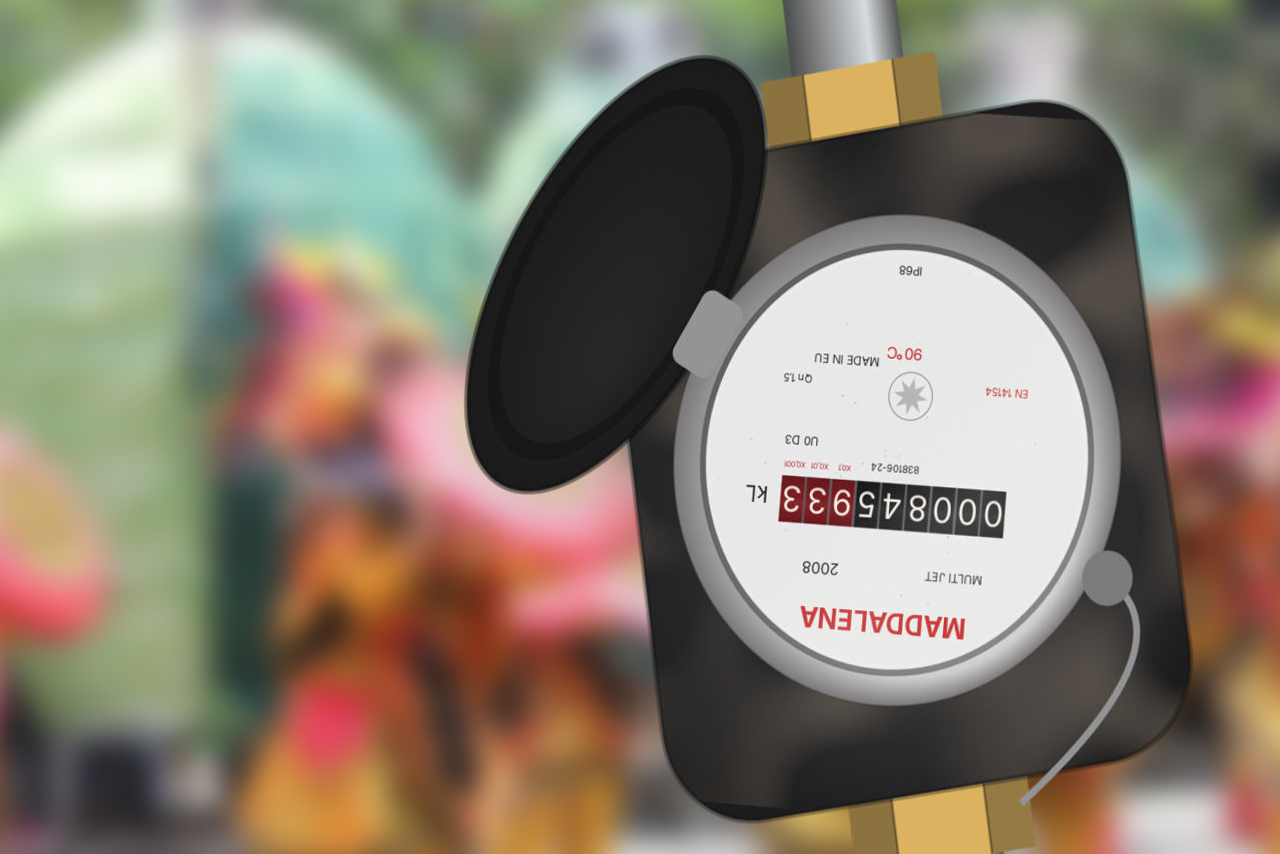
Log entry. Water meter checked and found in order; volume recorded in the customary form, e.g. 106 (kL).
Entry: 845.933 (kL)
